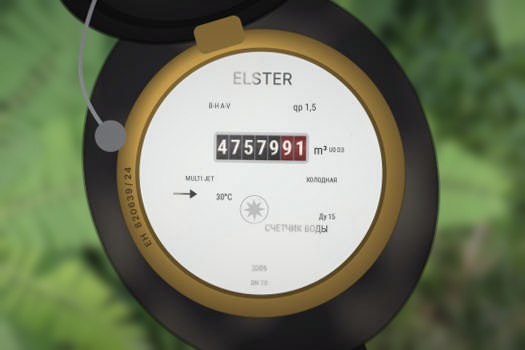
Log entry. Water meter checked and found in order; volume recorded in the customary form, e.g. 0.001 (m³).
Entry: 47579.91 (m³)
